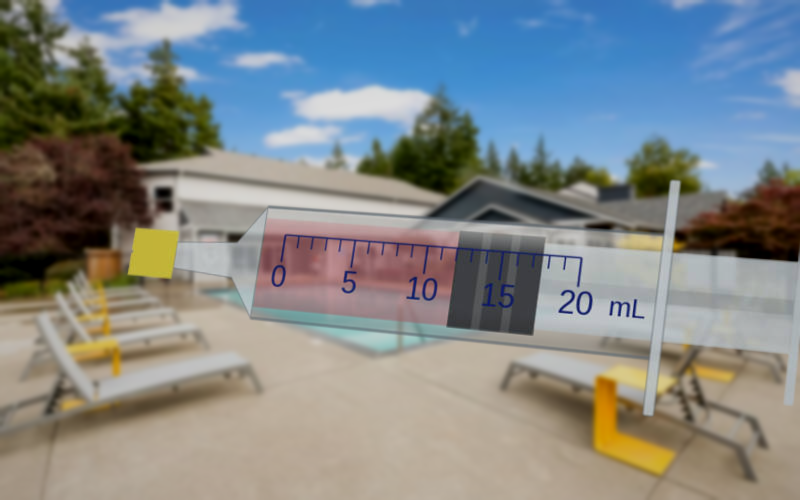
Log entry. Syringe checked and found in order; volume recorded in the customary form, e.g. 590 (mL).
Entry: 12 (mL)
